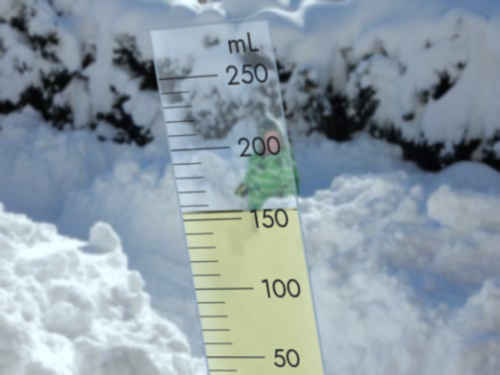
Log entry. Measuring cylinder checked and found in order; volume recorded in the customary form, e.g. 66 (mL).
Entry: 155 (mL)
